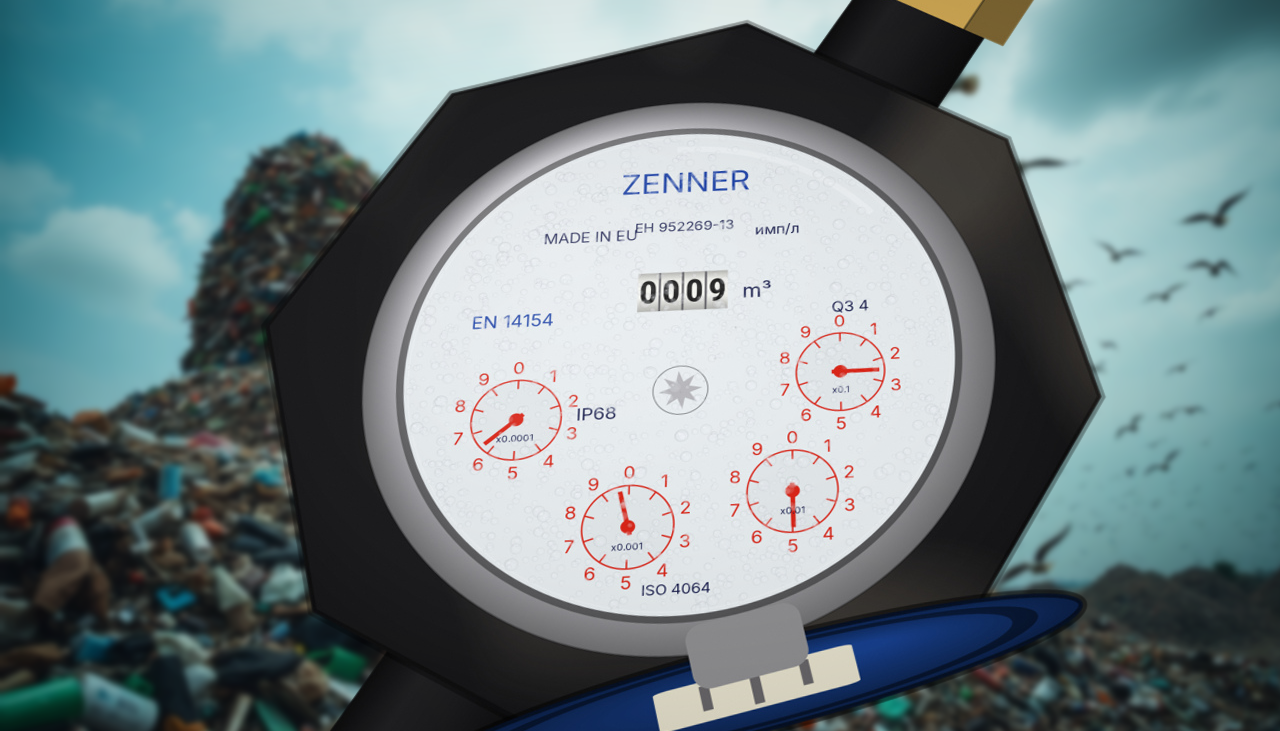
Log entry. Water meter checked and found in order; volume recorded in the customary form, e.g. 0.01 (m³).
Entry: 9.2496 (m³)
